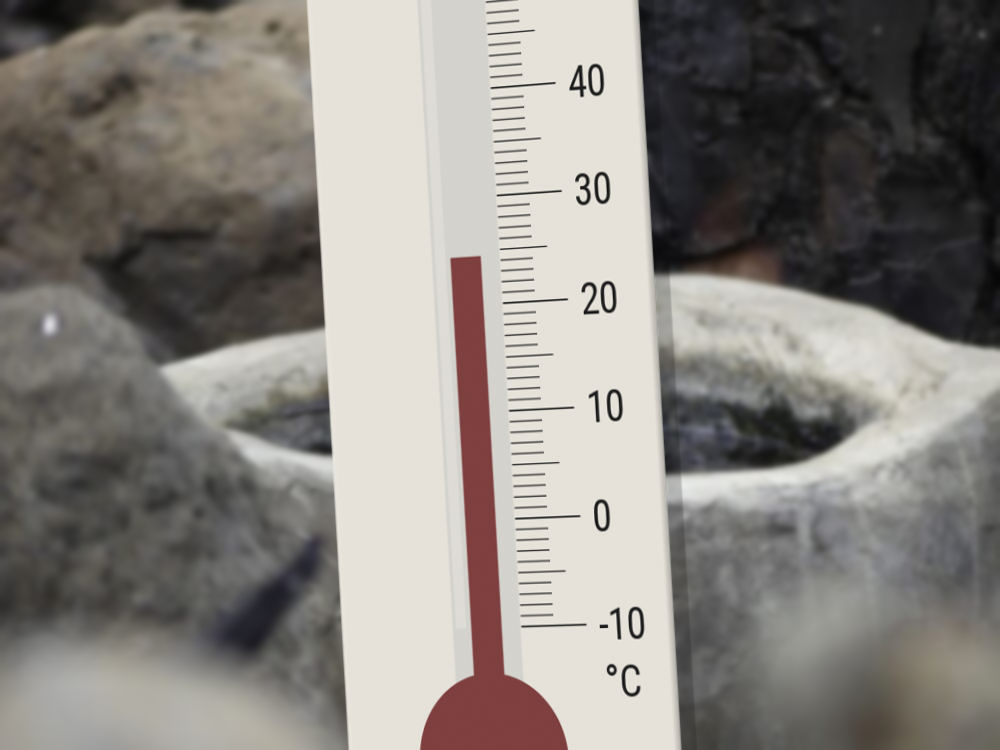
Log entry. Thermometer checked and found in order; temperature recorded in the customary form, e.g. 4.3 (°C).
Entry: 24.5 (°C)
